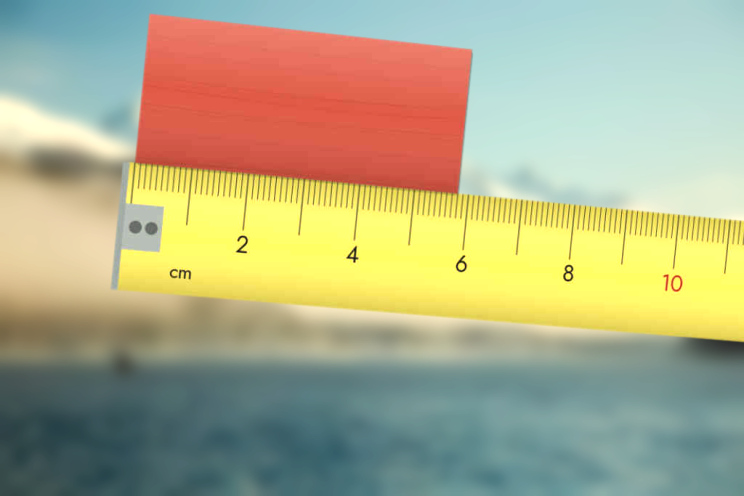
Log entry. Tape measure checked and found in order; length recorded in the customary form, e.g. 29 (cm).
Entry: 5.8 (cm)
